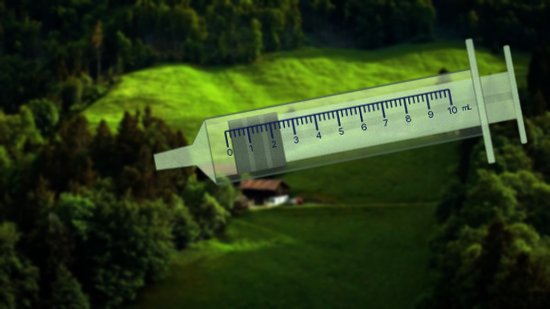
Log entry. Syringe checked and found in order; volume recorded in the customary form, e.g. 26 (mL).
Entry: 0.2 (mL)
